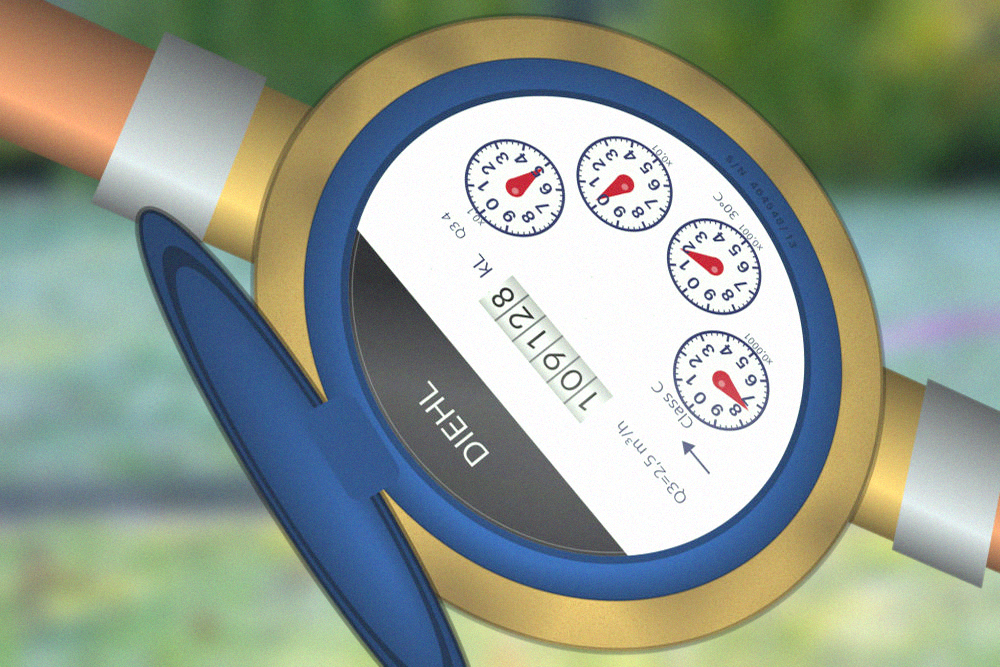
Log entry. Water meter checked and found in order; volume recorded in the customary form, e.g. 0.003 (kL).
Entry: 109128.5017 (kL)
